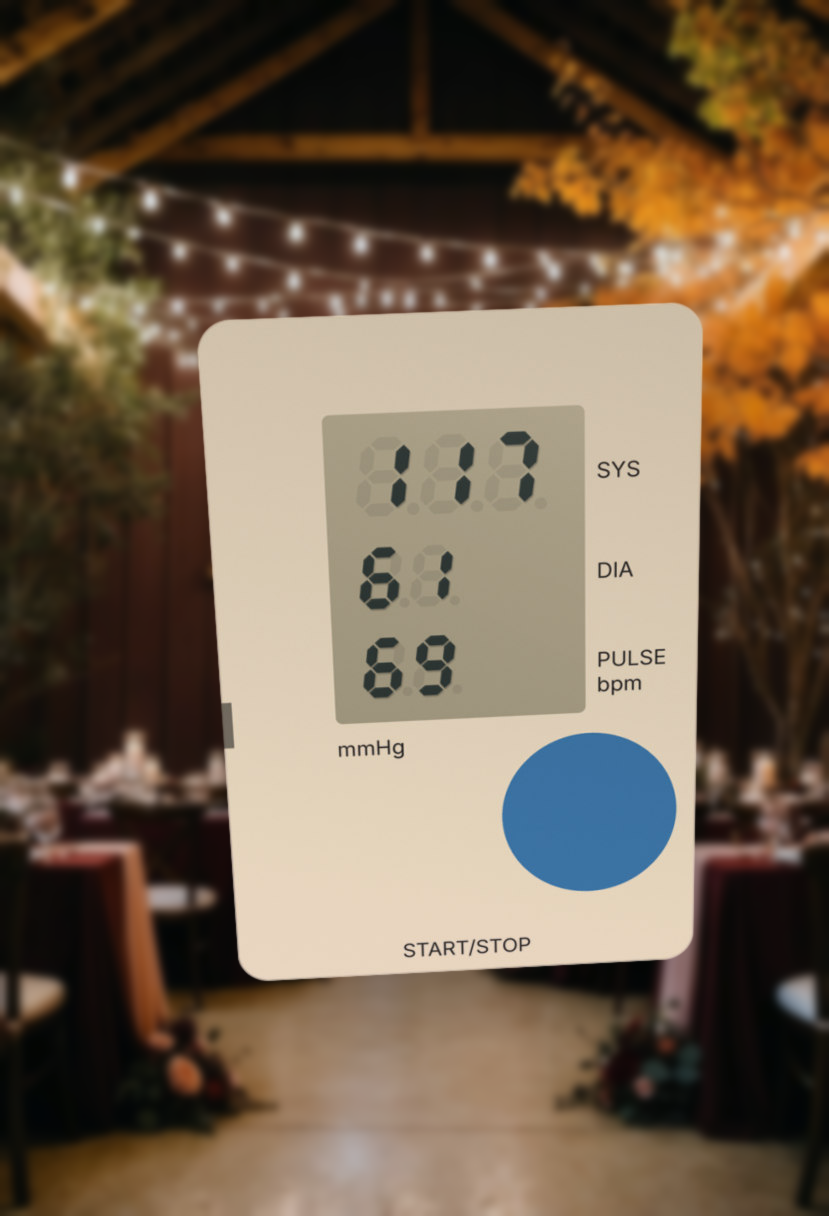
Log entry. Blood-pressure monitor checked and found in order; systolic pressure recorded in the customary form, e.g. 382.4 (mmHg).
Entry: 117 (mmHg)
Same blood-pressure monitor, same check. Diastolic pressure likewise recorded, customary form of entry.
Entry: 61 (mmHg)
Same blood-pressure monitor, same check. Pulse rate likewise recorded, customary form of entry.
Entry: 69 (bpm)
